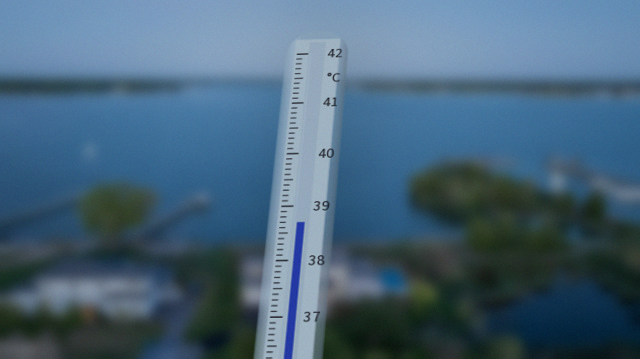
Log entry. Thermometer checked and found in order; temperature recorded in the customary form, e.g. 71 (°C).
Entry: 38.7 (°C)
